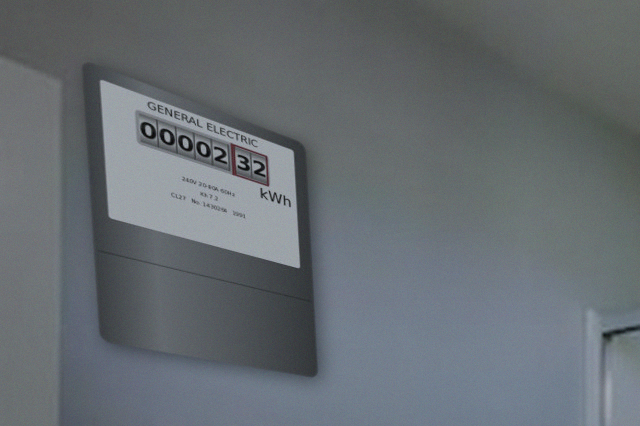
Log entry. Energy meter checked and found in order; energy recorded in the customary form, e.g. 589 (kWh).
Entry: 2.32 (kWh)
